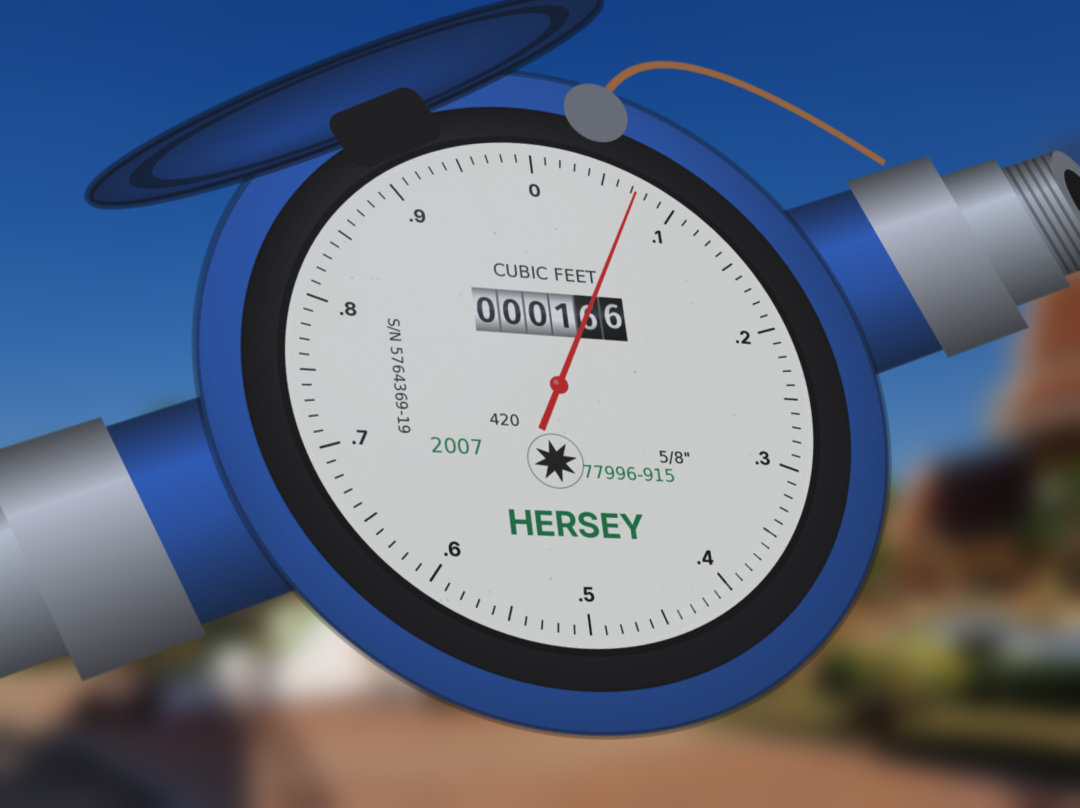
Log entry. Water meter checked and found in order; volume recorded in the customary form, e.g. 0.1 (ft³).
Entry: 166.07 (ft³)
